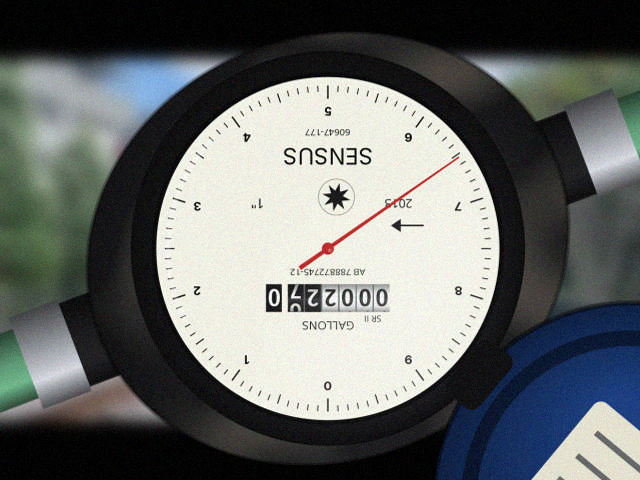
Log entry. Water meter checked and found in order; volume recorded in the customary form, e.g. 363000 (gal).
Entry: 2266.5 (gal)
